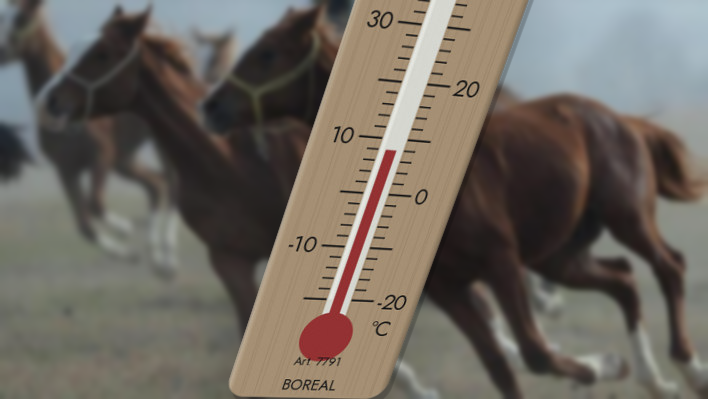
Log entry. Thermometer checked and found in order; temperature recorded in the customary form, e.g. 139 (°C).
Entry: 8 (°C)
